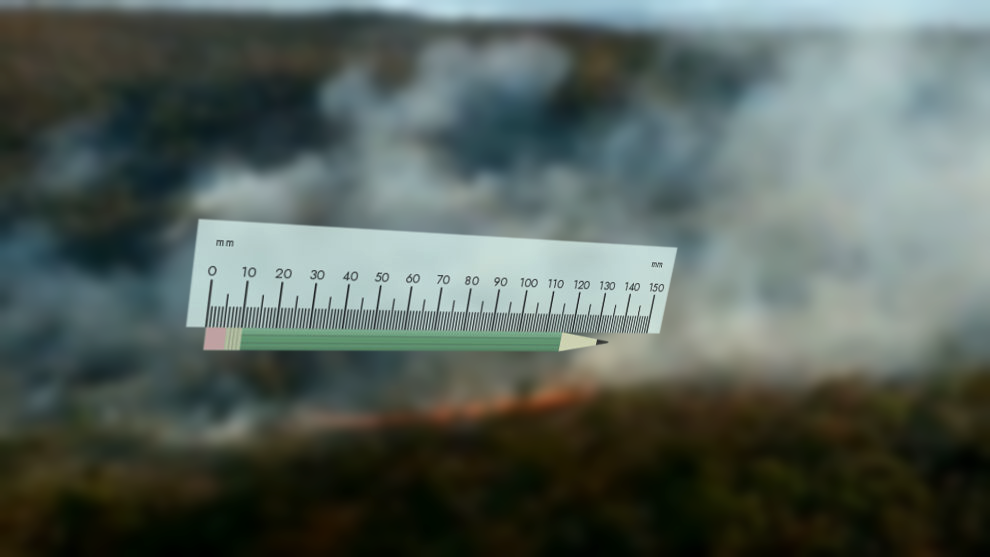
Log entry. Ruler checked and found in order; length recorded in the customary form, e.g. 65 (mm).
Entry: 135 (mm)
